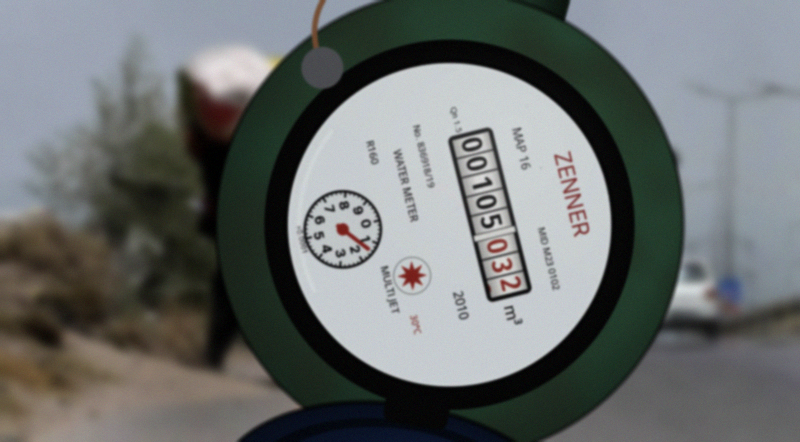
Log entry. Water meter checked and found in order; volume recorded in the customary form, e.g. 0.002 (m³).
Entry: 105.0321 (m³)
